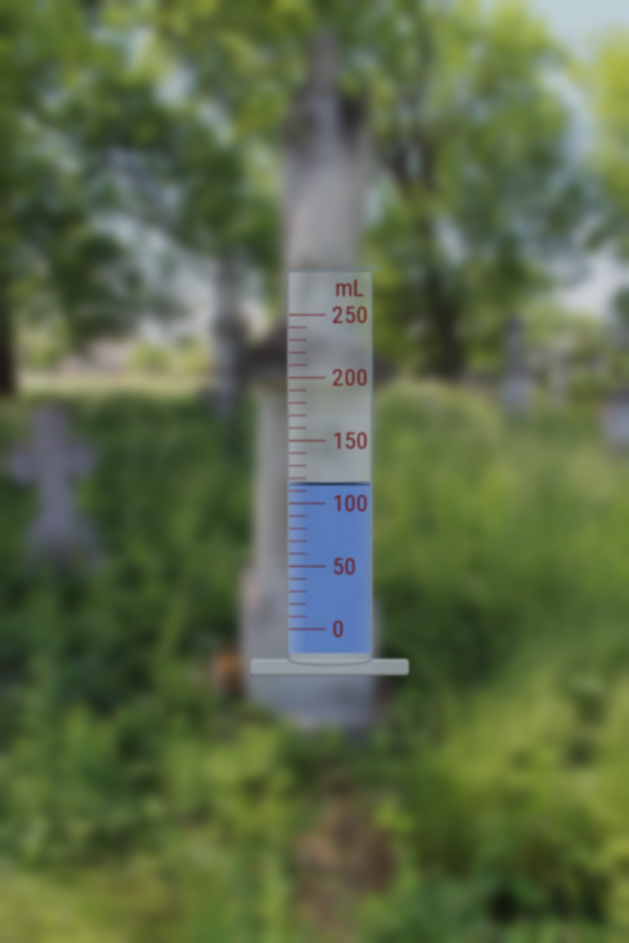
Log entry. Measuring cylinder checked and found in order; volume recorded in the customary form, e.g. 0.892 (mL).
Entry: 115 (mL)
